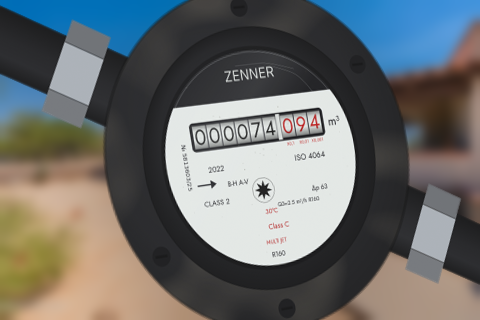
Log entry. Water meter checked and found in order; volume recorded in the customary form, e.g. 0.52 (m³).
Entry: 74.094 (m³)
